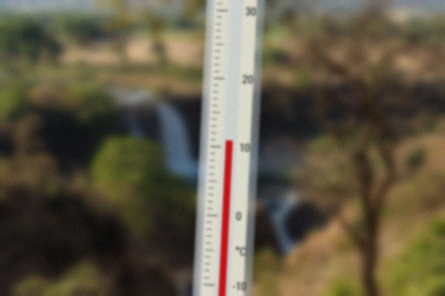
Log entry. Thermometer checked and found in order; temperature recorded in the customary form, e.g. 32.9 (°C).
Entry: 11 (°C)
